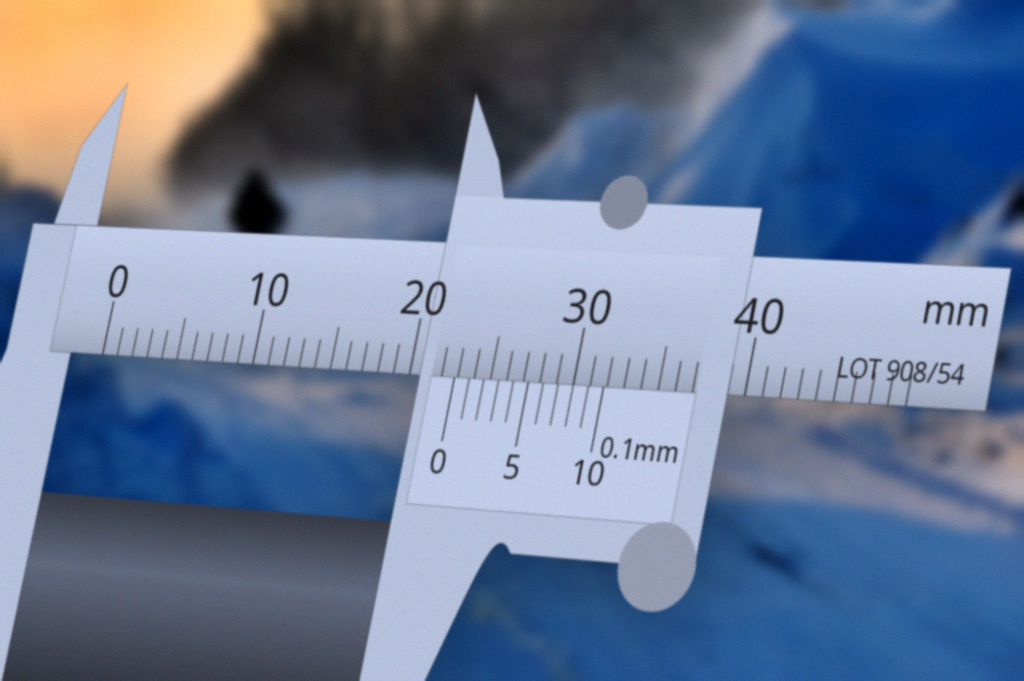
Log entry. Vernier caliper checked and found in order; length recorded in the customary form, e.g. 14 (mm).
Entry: 22.8 (mm)
